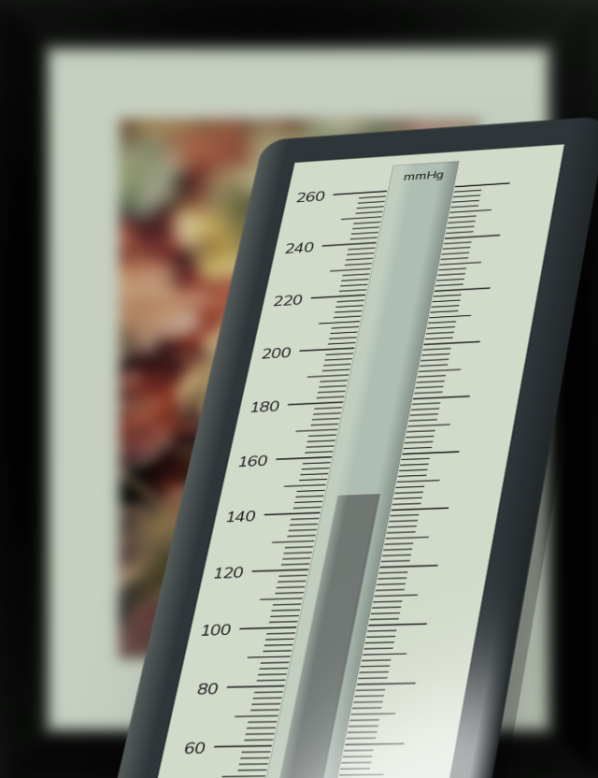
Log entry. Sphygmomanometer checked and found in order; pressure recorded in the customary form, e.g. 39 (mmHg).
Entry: 146 (mmHg)
